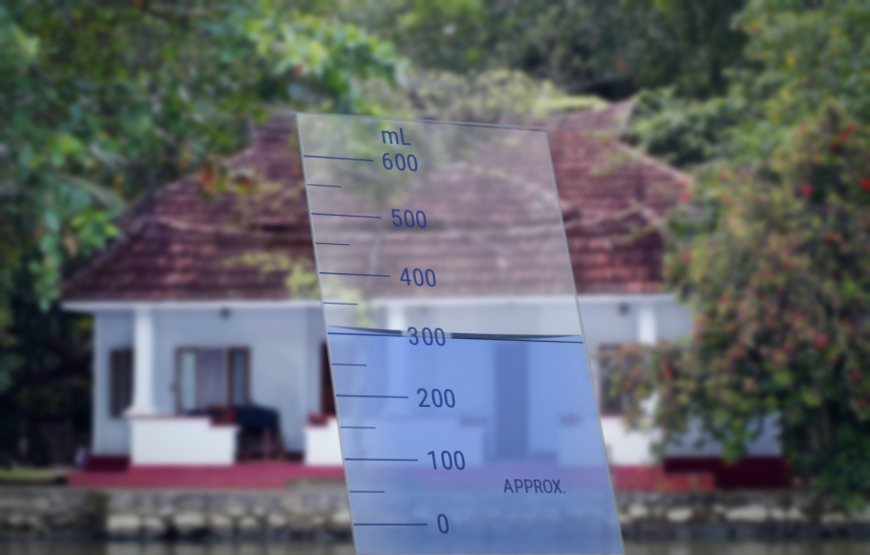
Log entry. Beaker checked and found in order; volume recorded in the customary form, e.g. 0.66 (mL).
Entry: 300 (mL)
